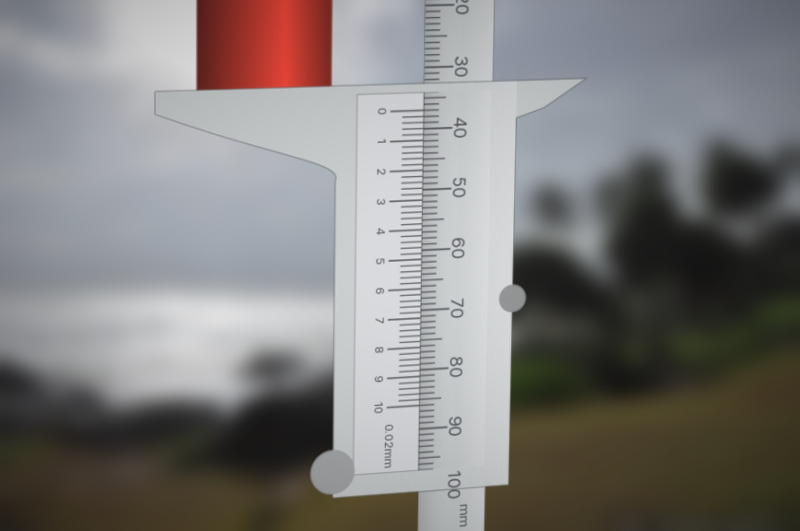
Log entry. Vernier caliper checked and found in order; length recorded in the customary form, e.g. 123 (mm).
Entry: 37.0 (mm)
